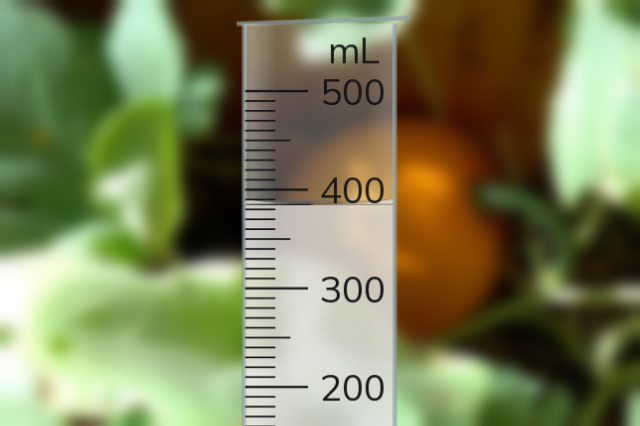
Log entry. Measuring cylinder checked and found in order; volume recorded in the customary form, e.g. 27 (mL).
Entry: 385 (mL)
